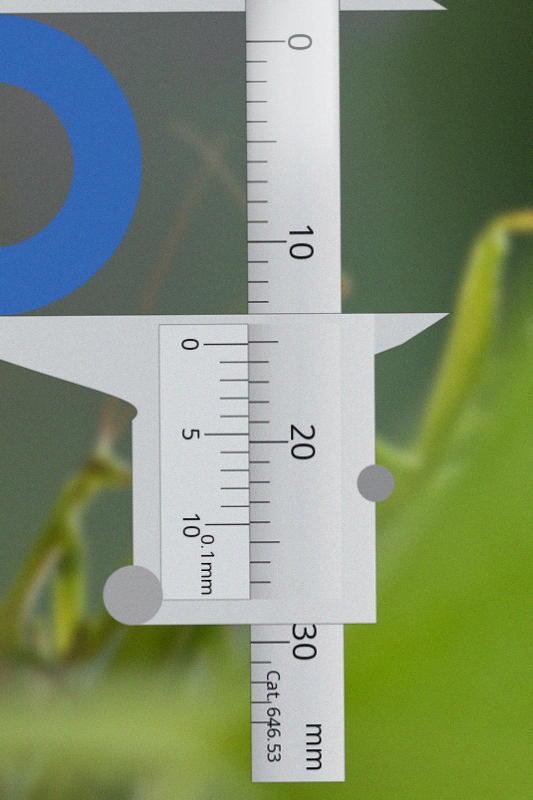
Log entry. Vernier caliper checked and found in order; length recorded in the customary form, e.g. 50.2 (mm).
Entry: 15.1 (mm)
